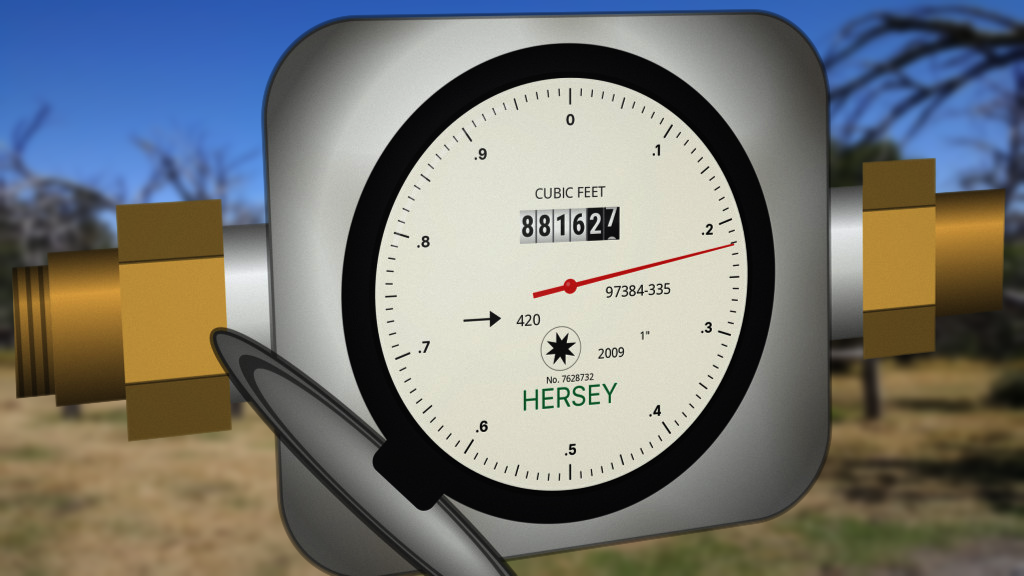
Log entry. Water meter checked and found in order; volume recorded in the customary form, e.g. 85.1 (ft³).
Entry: 881627.22 (ft³)
